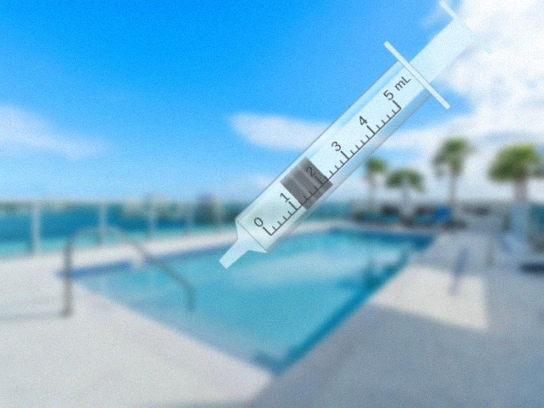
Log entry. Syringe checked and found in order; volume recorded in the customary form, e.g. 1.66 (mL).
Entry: 1.2 (mL)
